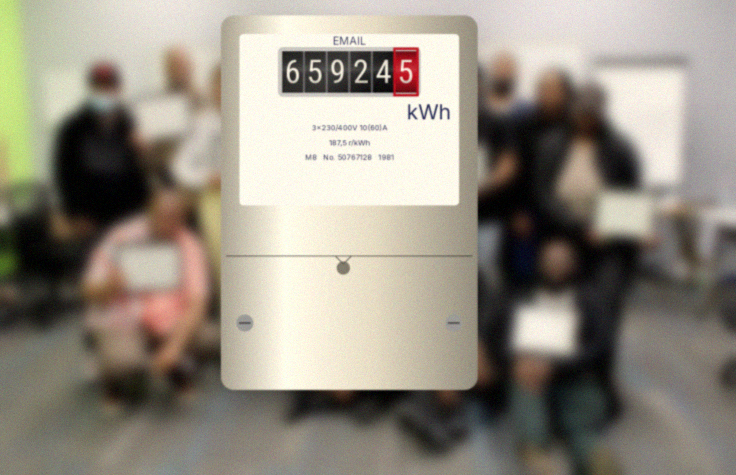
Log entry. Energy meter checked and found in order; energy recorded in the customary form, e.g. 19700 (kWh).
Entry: 65924.5 (kWh)
